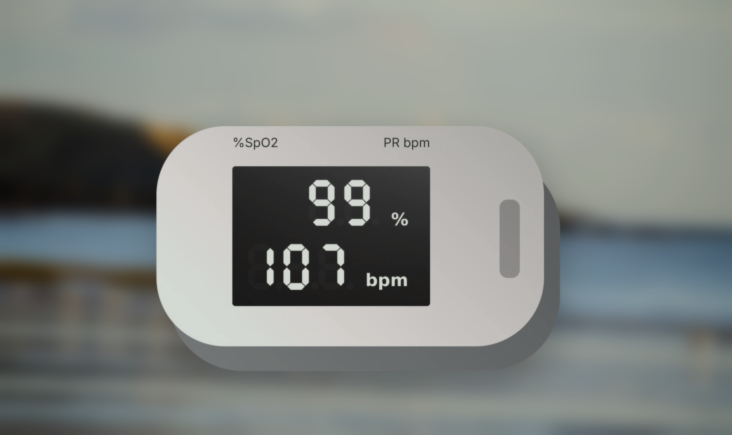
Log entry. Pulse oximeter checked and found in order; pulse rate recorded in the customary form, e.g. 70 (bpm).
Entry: 107 (bpm)
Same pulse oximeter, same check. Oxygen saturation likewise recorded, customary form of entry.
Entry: 99 (%)
